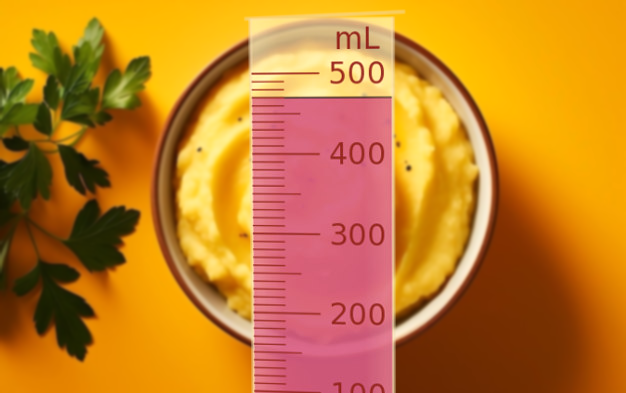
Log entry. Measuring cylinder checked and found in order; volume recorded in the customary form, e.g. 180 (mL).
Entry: 470 (mL)
